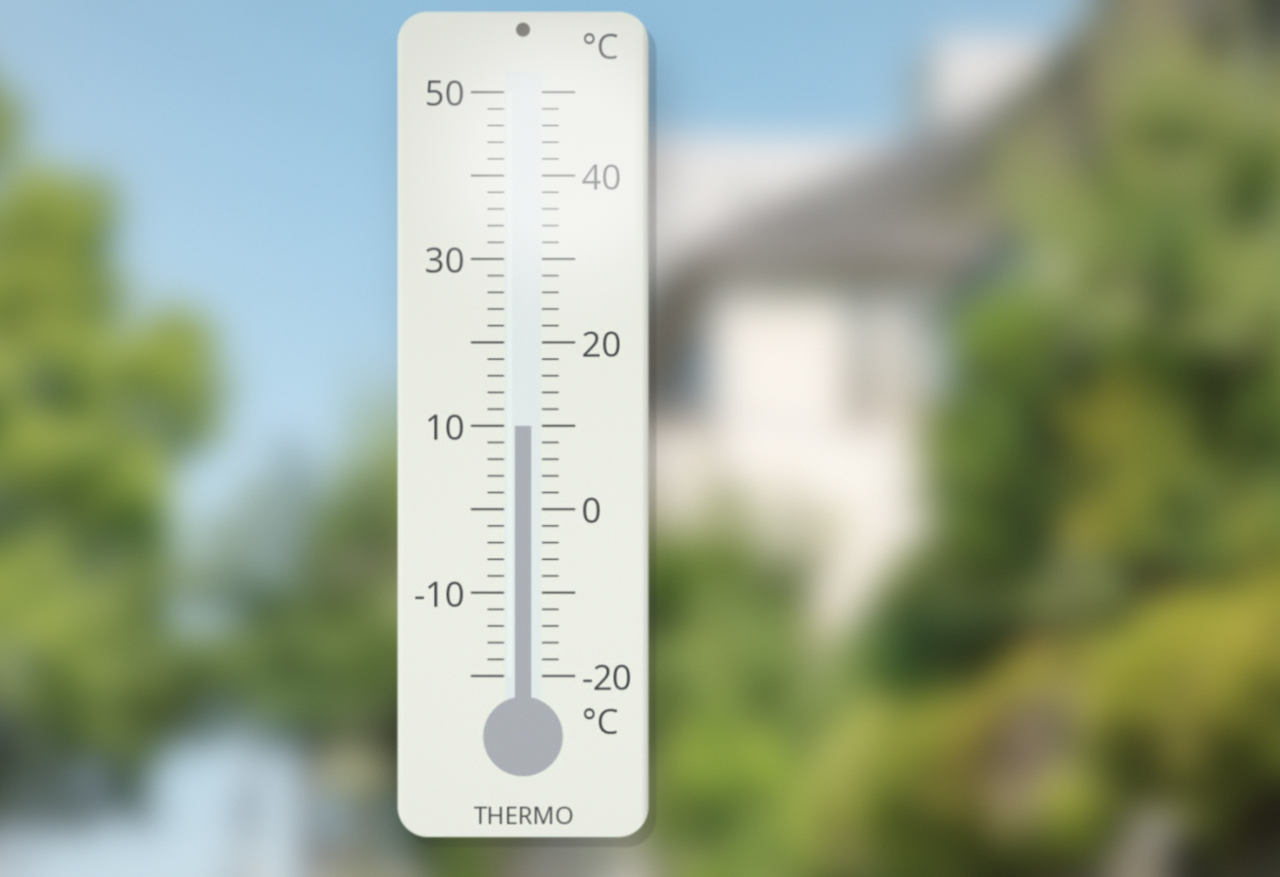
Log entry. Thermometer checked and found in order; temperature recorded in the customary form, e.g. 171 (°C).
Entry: 10 (°C)
